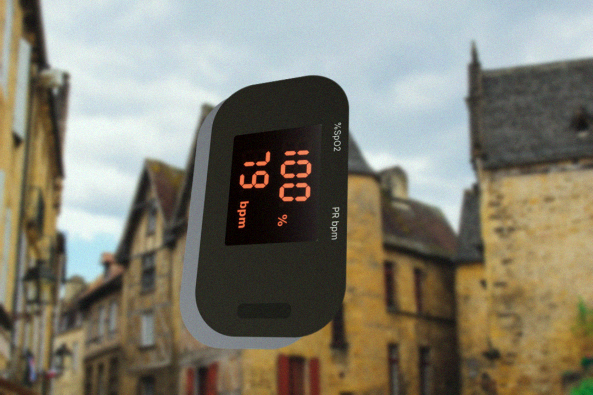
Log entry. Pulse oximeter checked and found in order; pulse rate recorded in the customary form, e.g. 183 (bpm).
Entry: 79 (bpm)
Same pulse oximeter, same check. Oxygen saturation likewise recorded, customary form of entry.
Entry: 100 (%)
